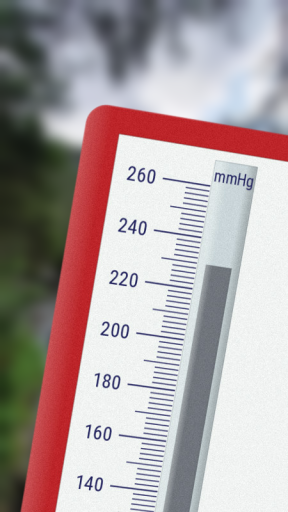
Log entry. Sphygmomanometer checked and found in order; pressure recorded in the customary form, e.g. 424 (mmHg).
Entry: 230 (mmHg)
